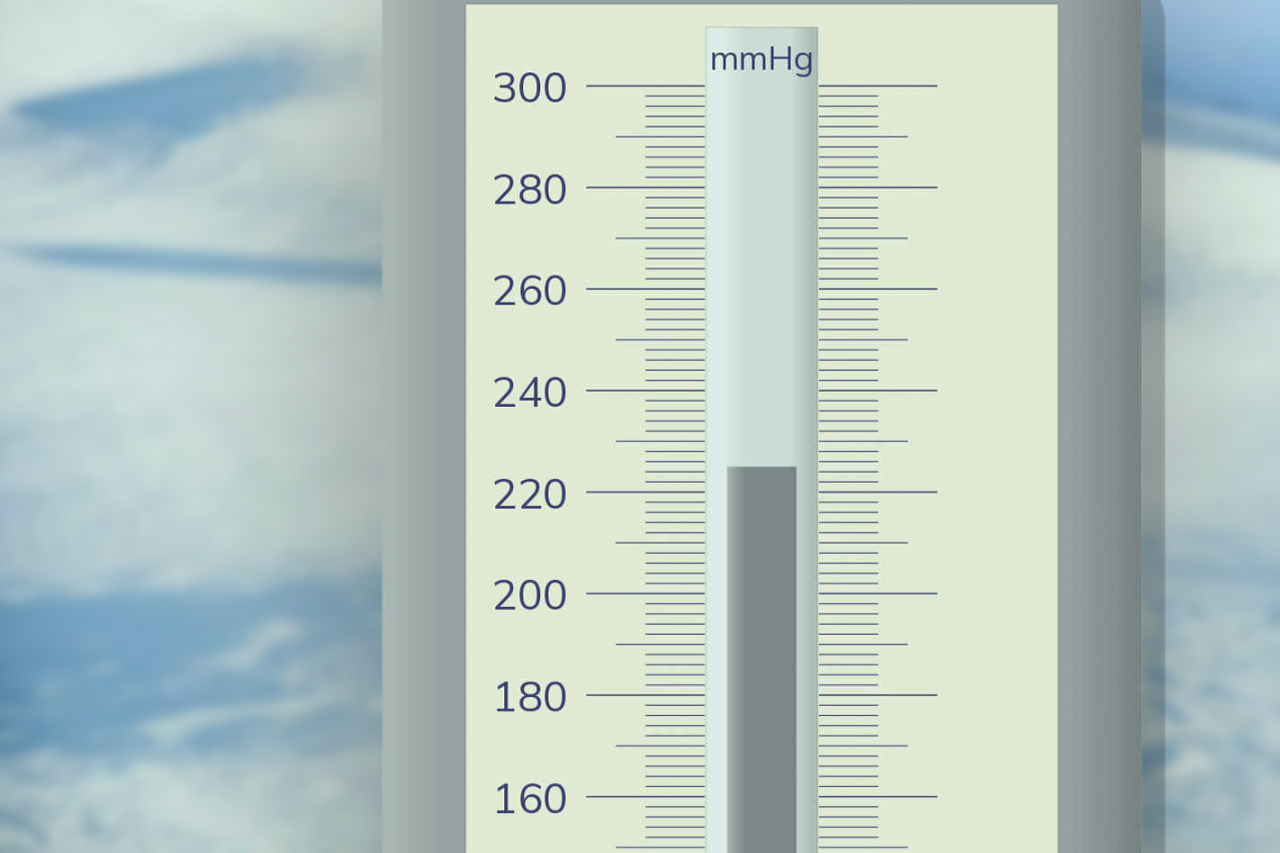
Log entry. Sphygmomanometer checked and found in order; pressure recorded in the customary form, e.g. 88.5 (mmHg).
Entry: 225 (mmHg)
